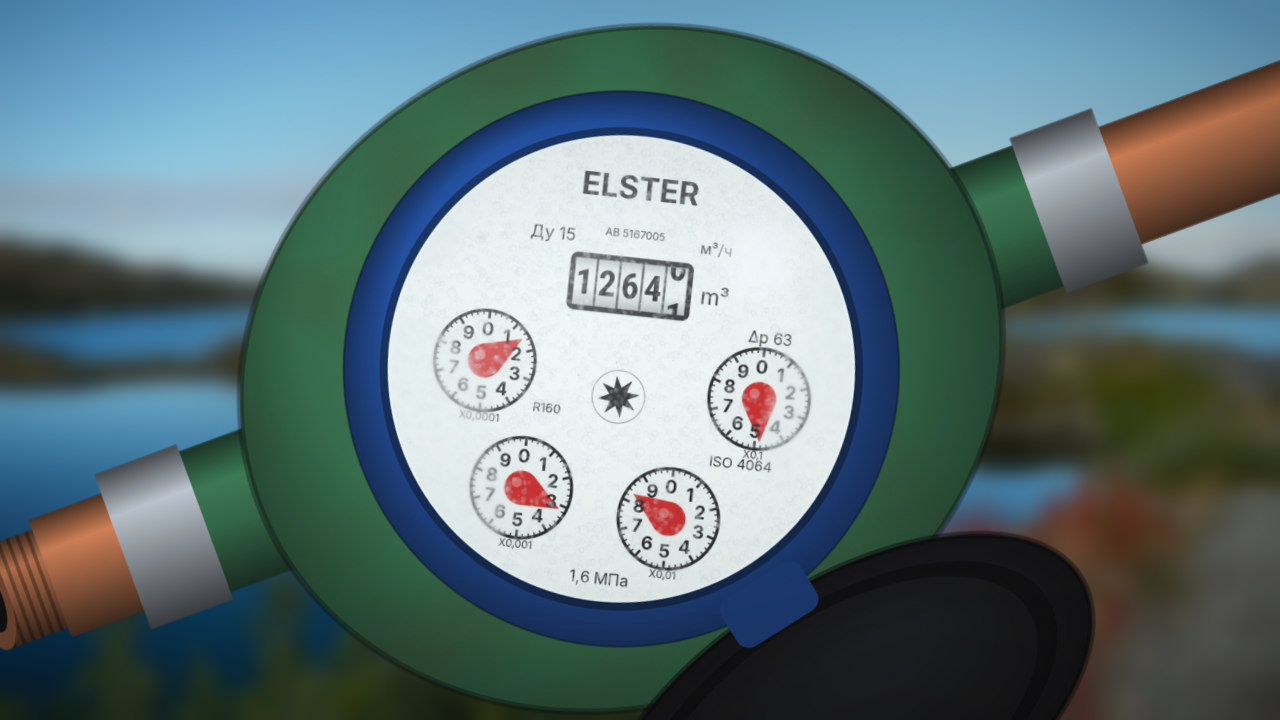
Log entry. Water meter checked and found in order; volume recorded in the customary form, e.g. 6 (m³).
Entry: 12640.4831 (m³)
